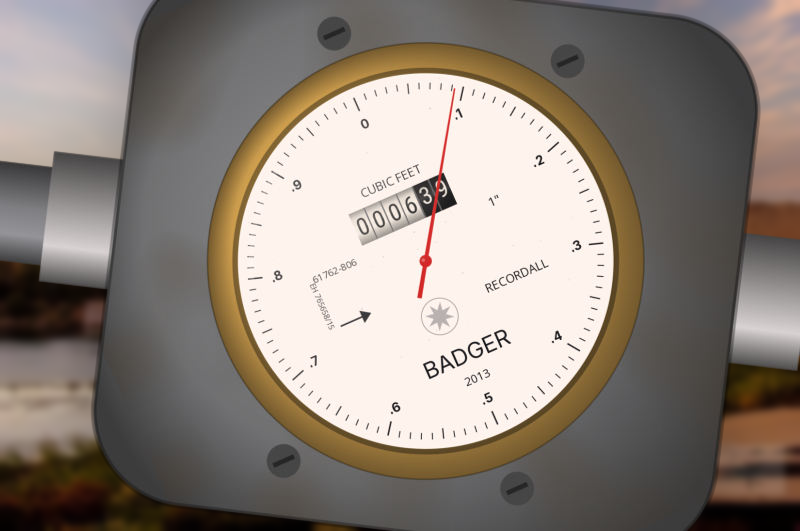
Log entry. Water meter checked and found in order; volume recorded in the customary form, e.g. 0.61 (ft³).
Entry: 639.09 (ft³)
